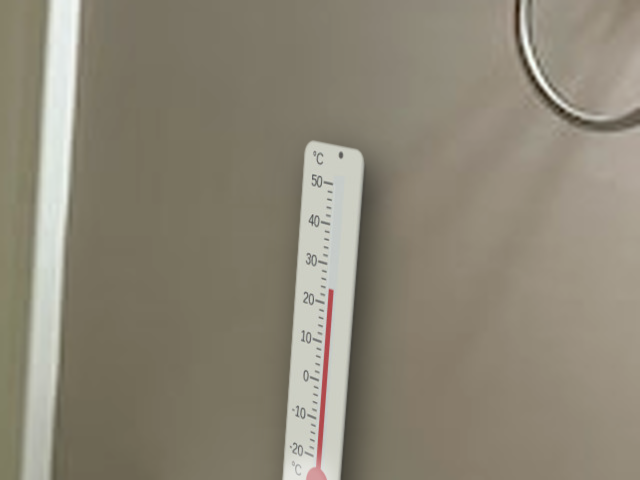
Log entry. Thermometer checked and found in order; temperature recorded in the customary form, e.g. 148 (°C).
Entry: 24 (°C)
